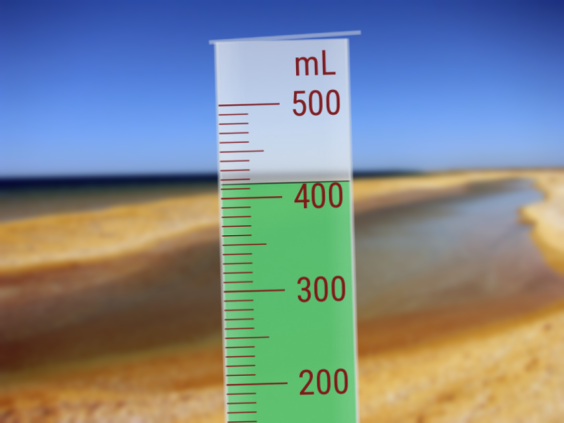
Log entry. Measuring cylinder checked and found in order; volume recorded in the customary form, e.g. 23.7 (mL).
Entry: 415 (mL)
